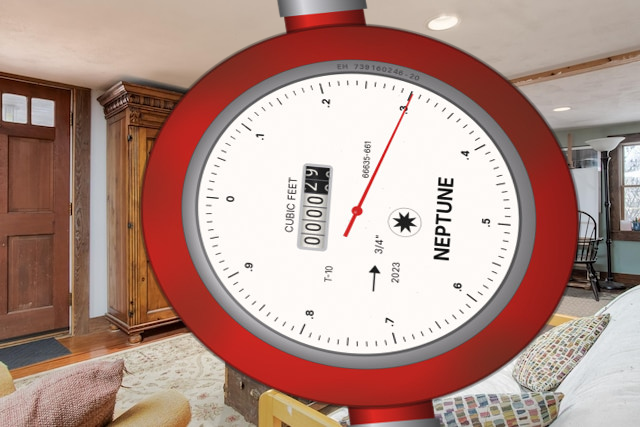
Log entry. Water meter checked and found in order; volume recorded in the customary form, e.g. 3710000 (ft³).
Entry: 29.30 (ft³)
